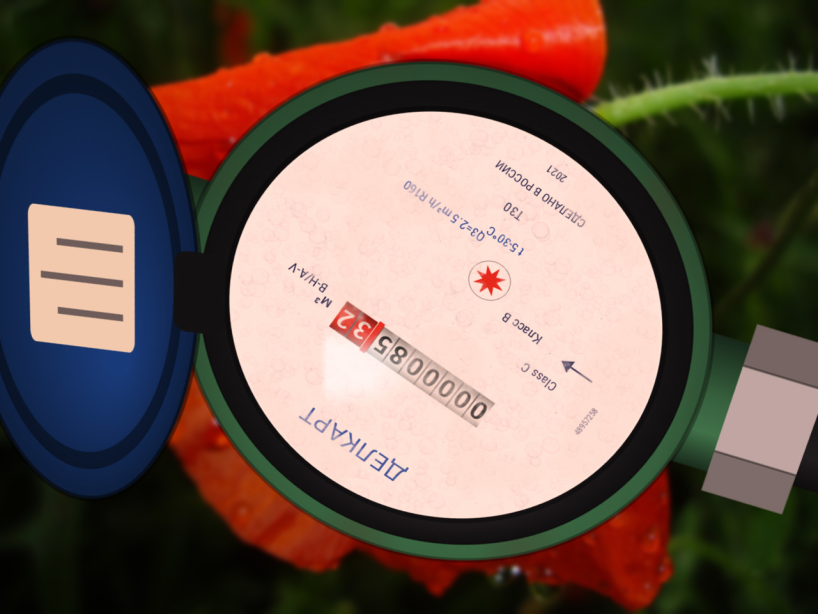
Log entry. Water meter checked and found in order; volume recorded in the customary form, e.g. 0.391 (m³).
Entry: 85.32 (m³)
